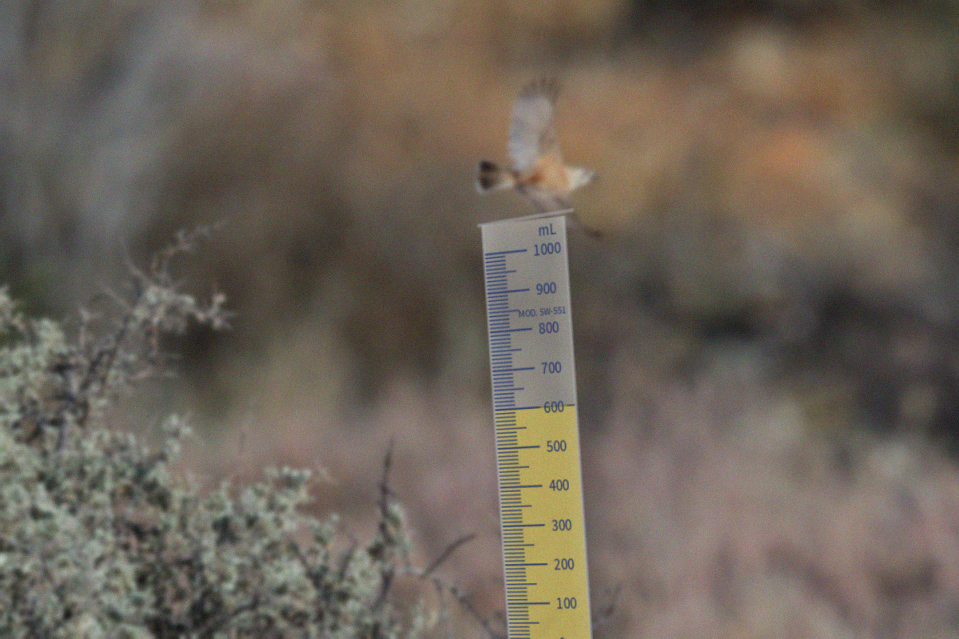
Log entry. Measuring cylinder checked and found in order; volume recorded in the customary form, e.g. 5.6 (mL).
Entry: 600 (mL)
